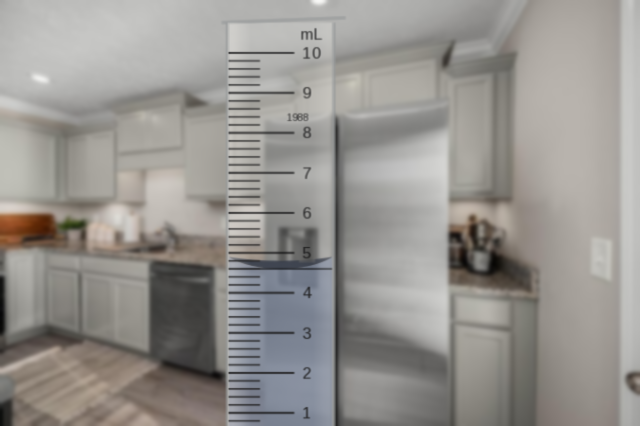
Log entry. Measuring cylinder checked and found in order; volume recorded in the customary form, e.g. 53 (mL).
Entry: 4.6 (mL)
